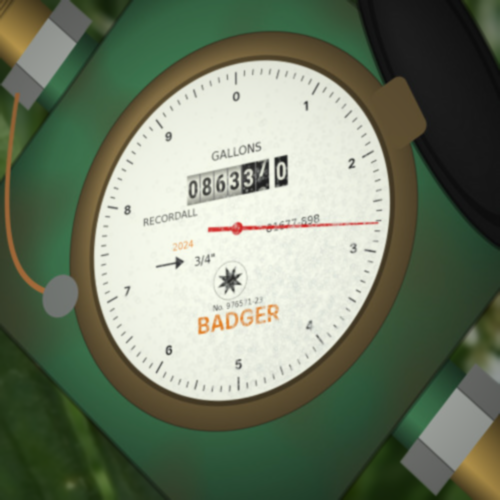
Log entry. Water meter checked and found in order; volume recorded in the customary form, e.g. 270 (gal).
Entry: 863372.7 (gal)
